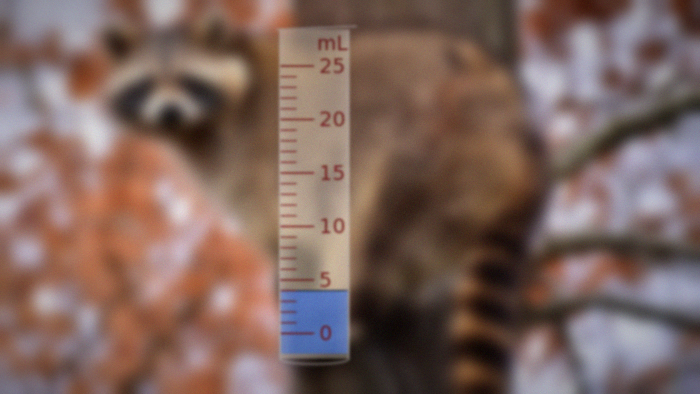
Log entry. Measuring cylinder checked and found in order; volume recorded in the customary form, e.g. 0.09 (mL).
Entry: 4 (mL)
